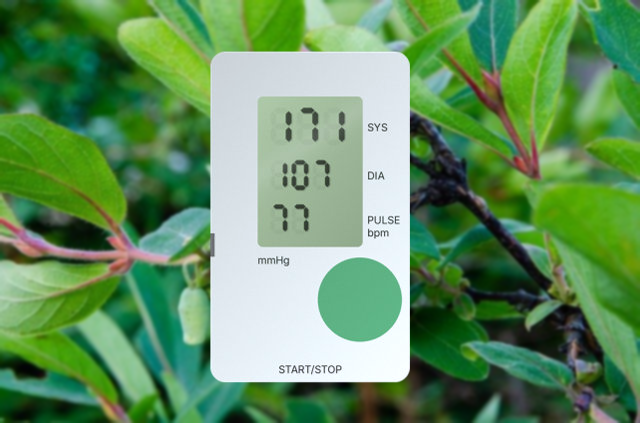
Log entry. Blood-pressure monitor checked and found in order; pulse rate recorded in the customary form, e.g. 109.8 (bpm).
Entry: 77 (bpm)
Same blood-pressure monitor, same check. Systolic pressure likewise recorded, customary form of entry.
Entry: 171 (mmHg)
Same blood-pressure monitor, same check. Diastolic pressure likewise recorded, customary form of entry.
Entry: 107 (mmHg)
